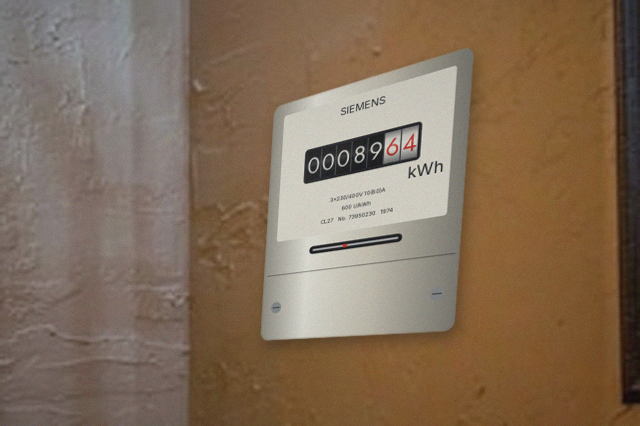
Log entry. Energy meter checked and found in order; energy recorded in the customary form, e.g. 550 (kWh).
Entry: 89.64 (kWh)
